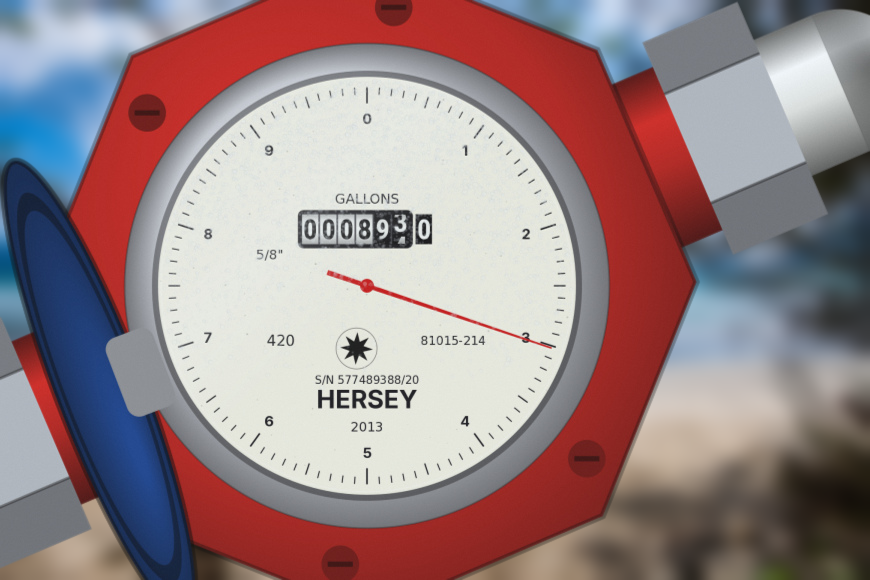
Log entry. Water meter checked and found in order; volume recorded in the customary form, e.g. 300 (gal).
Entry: 8933.0 (gal)
